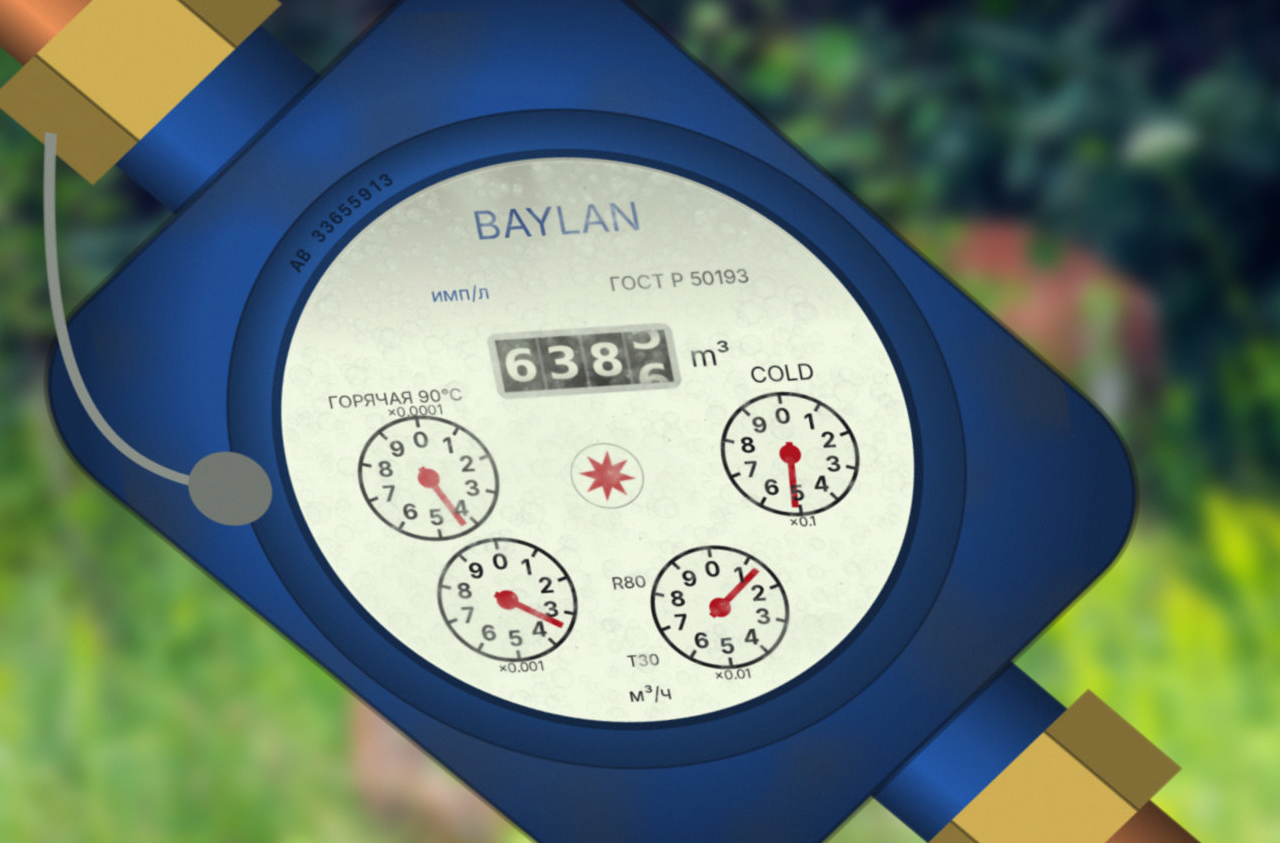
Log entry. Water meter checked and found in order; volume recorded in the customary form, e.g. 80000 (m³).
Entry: 6385.5134 (m³)
